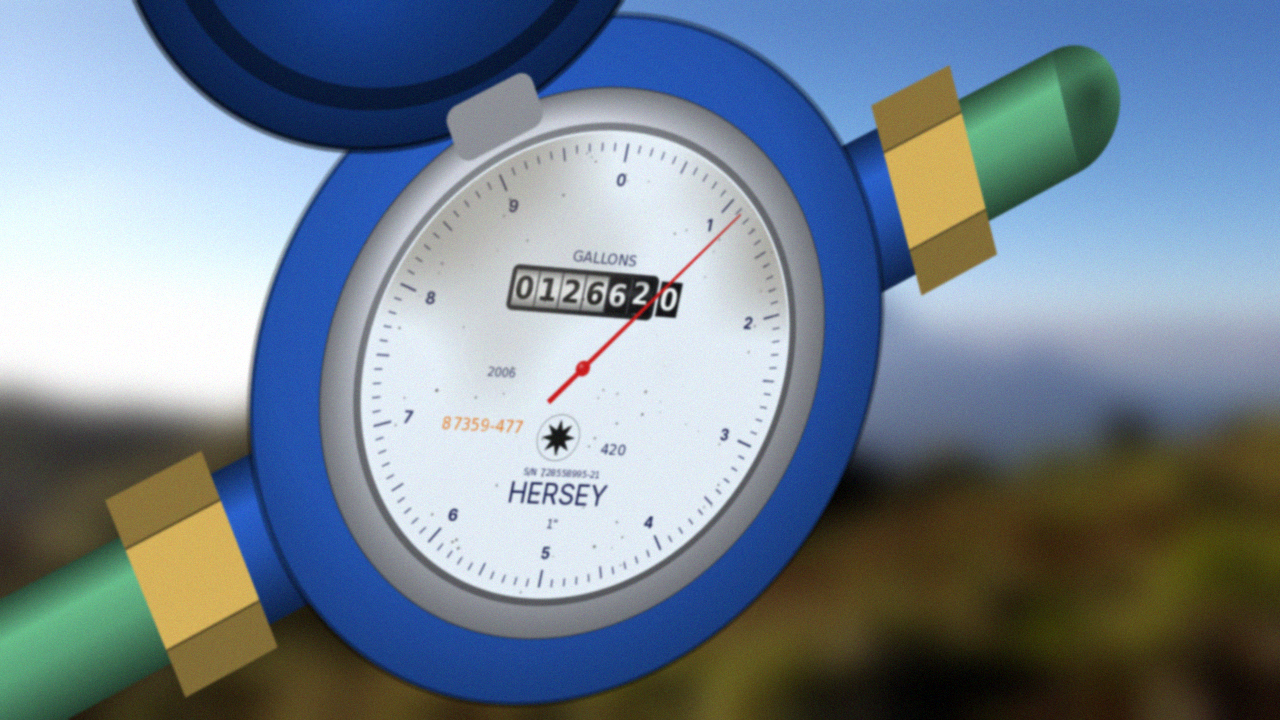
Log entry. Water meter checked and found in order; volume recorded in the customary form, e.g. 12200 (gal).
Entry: 126621.1 (gal)
